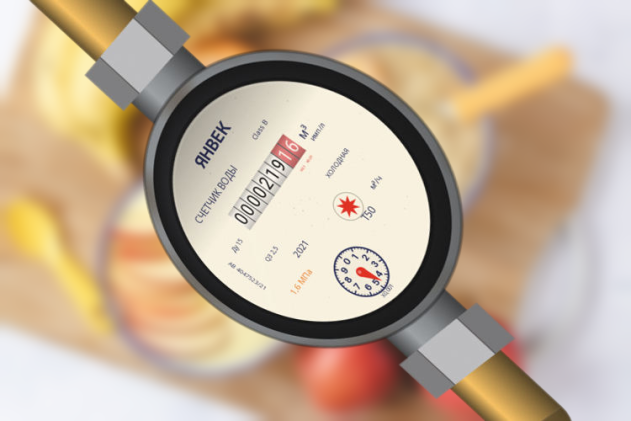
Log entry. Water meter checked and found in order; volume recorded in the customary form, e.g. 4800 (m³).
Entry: 219.164 (m³)
